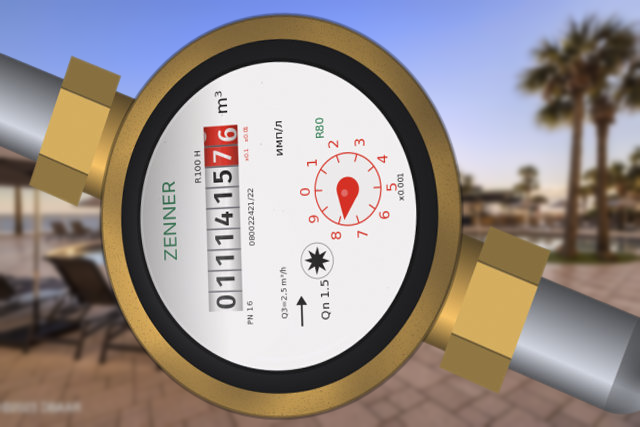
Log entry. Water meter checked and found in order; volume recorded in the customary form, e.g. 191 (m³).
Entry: 111415.757 (m³)
